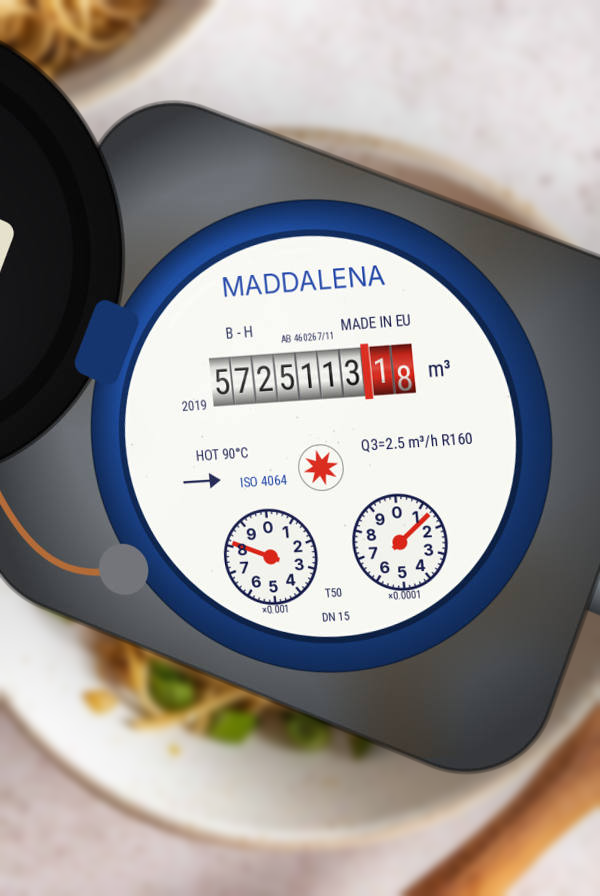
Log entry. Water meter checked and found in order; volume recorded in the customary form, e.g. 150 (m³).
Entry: 5725113.1781 (m³)
